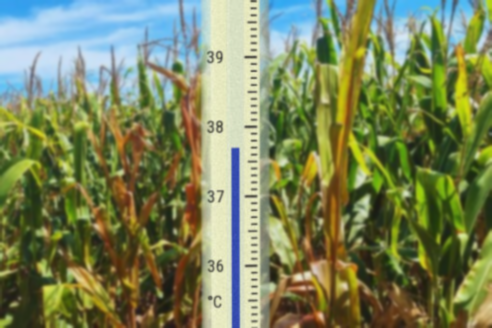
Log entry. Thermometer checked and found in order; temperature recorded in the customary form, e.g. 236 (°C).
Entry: 37.7 (°C)
